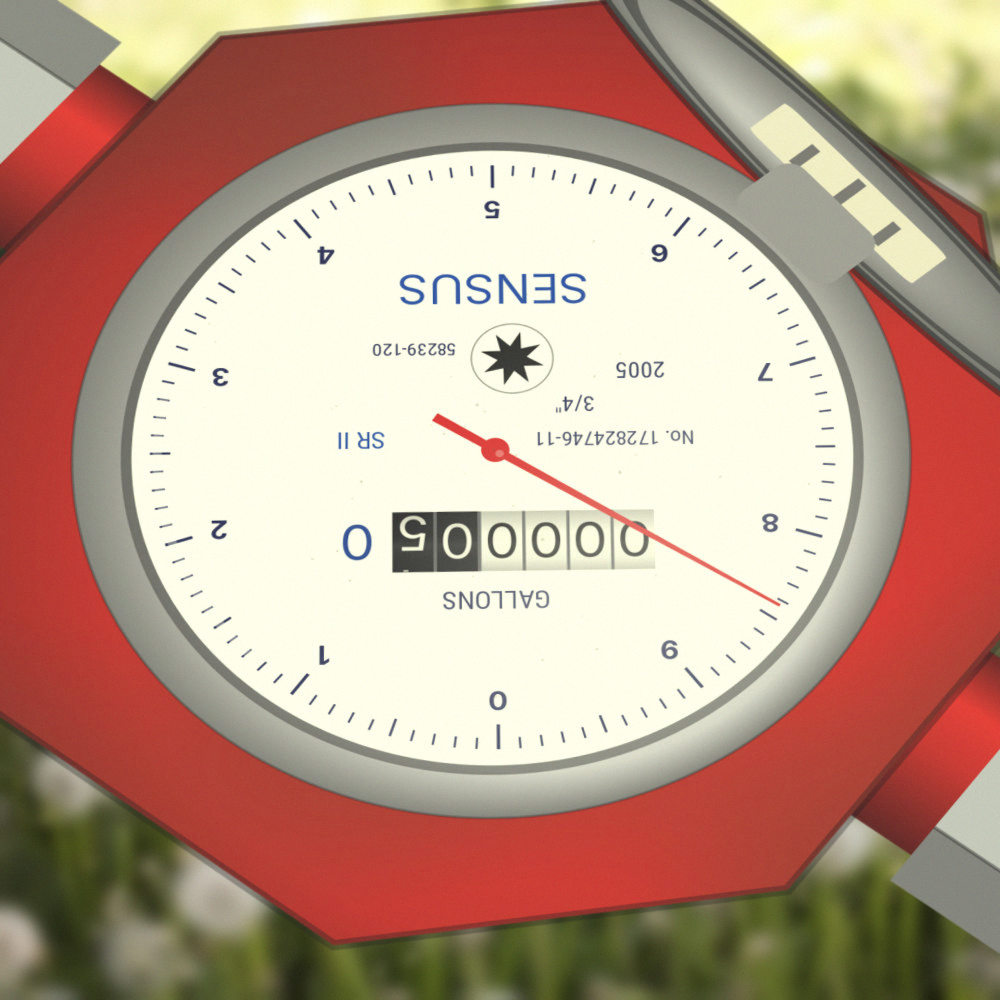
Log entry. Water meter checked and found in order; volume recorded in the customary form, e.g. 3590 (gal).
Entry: 48.4 (gal)
